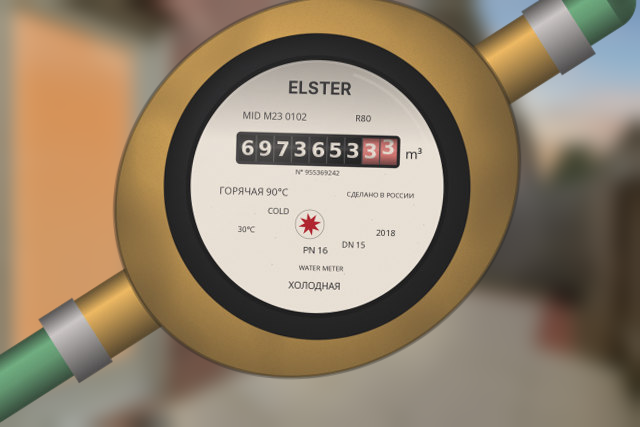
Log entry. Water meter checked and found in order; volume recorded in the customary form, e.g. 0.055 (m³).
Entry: 6973653.33 (m³)
